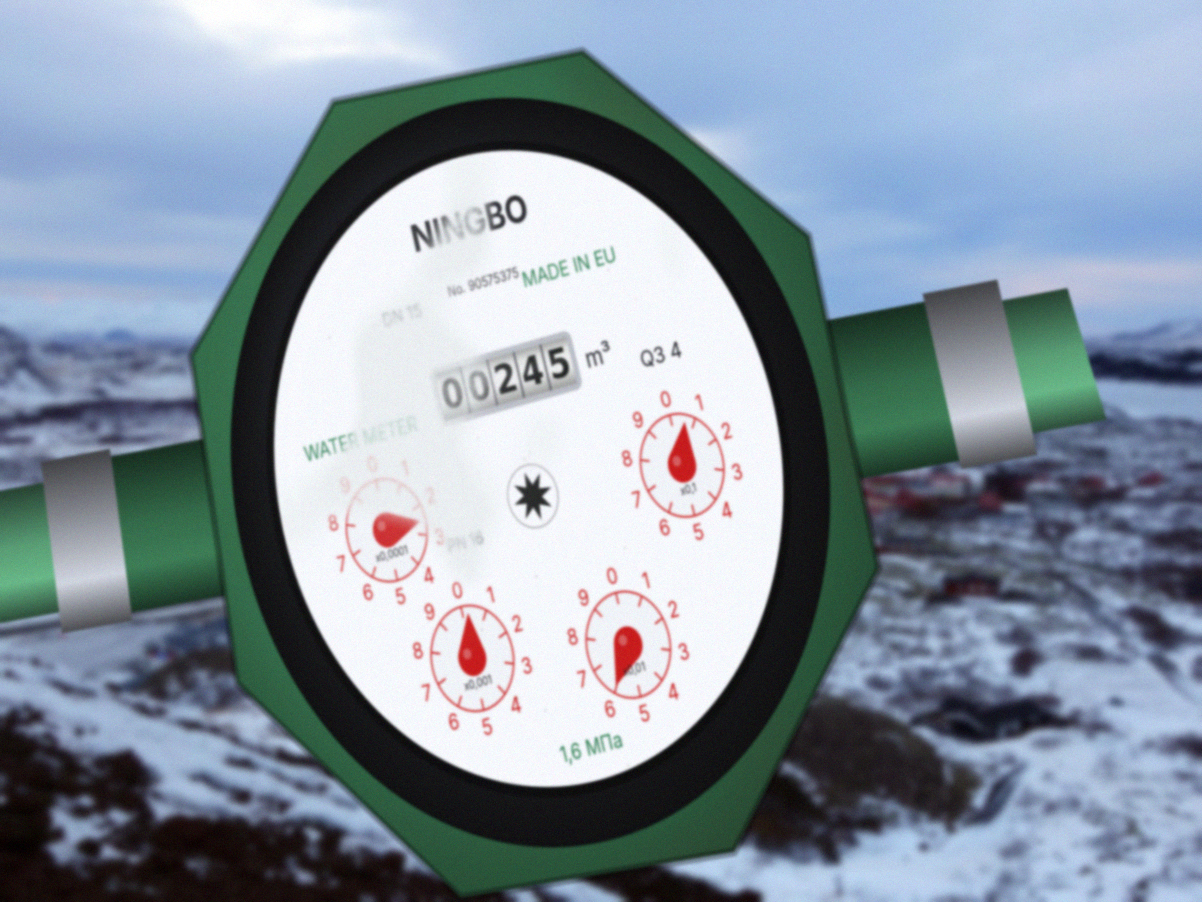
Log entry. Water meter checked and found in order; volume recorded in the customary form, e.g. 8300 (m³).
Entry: 245.0602 (m³)
